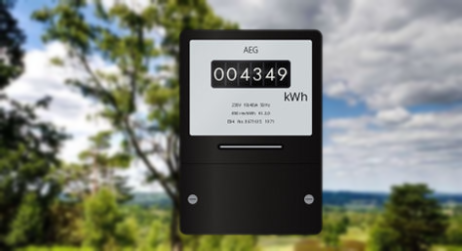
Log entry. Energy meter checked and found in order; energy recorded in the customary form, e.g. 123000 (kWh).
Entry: 4349 (kWh)
